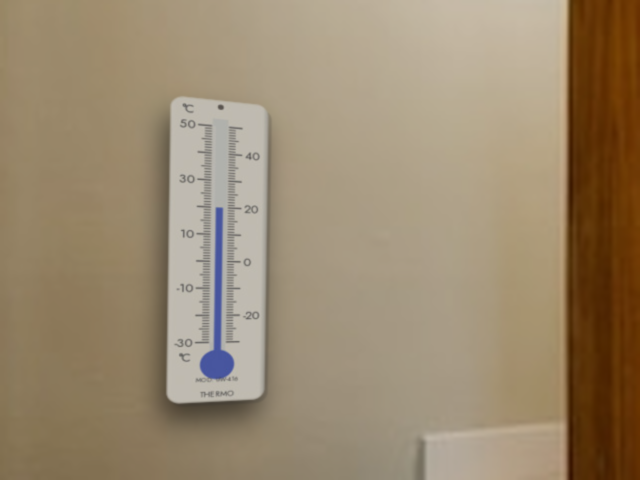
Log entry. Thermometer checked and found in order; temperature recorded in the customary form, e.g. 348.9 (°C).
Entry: 20 (°C)
